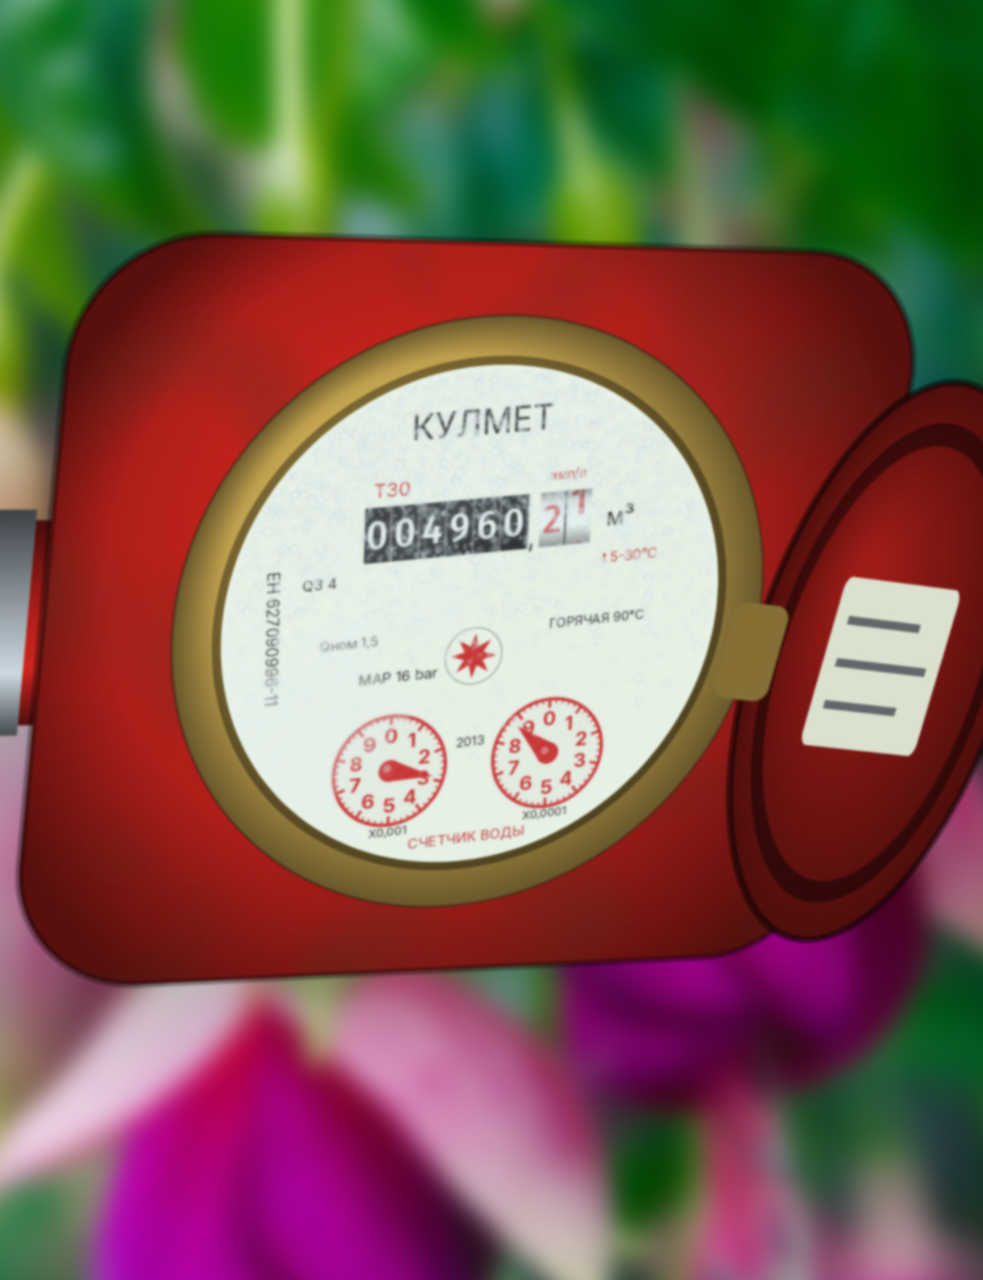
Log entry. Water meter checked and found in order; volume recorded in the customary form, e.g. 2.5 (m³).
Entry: 4960.2128 (m³)
